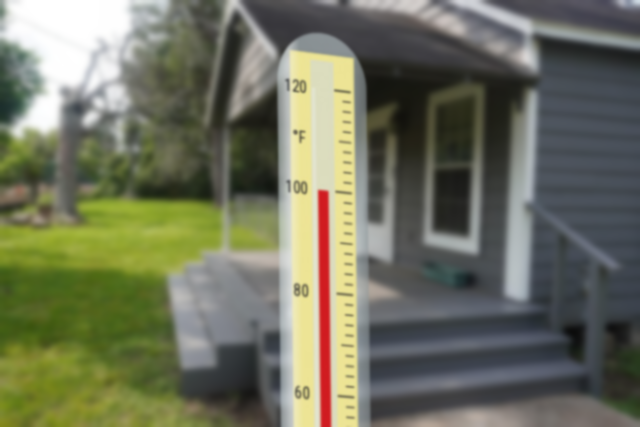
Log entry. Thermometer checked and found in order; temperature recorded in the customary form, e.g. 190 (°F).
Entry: 100 (°F)
